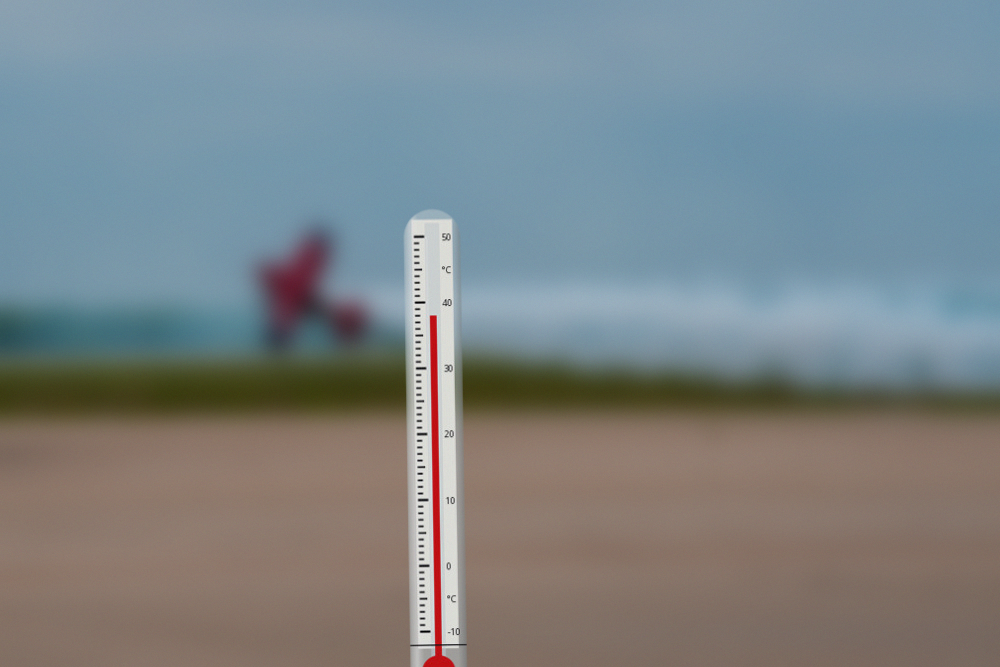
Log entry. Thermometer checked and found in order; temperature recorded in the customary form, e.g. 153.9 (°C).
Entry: 38 (°C)
